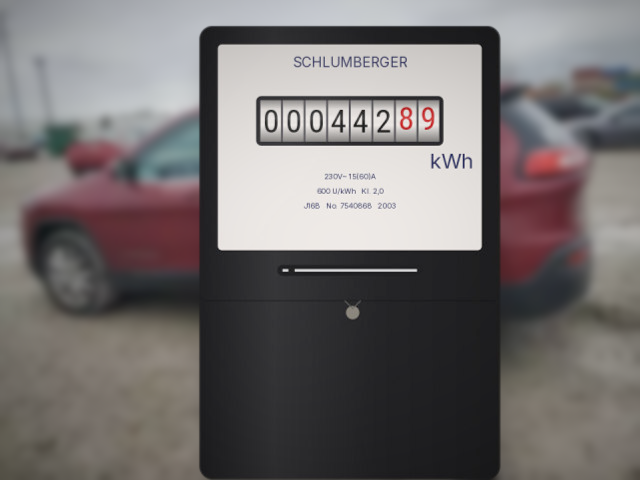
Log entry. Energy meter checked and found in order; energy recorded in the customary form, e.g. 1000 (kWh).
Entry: 442.89 (kWh)
